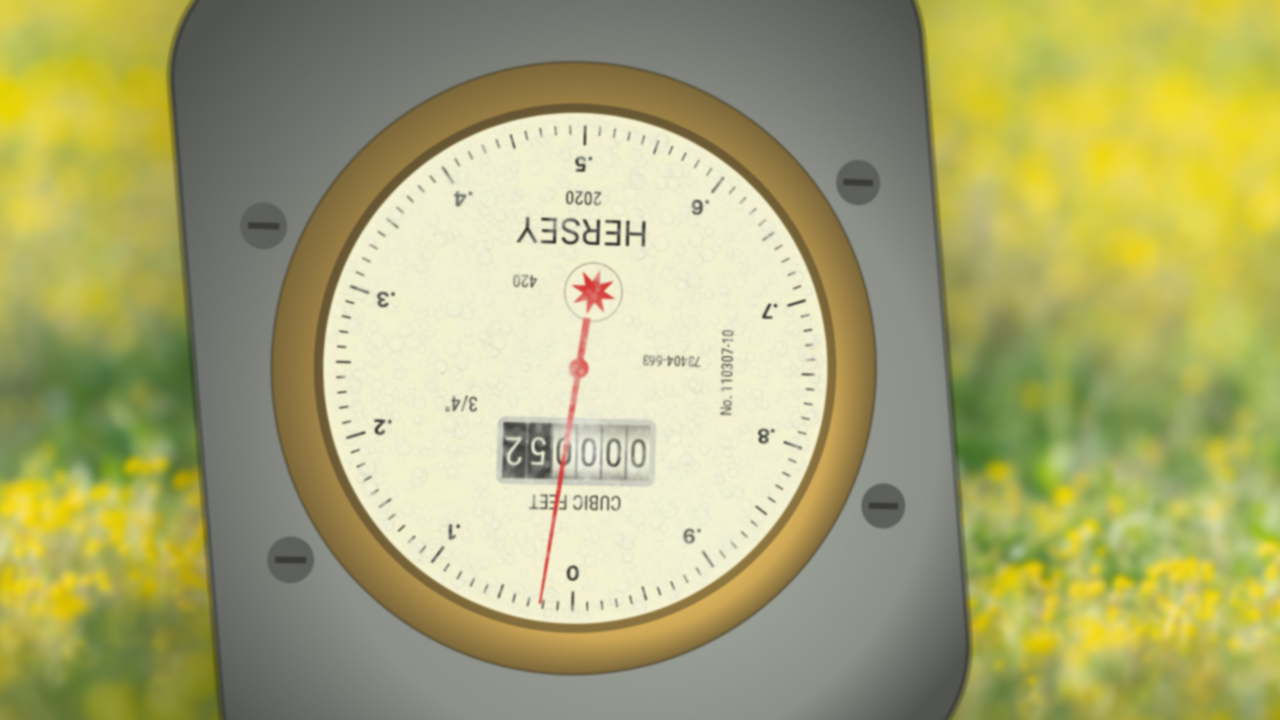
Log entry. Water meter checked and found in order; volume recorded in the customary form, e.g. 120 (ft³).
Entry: 52.02 (ft³)
